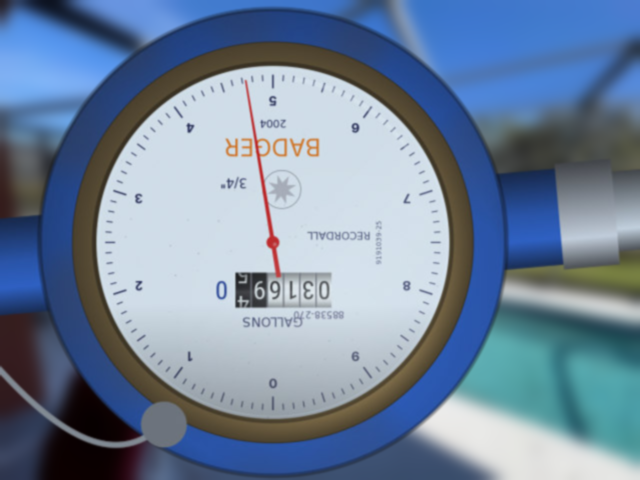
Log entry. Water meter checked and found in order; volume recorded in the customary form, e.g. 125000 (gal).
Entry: 316944.7 (gal)
